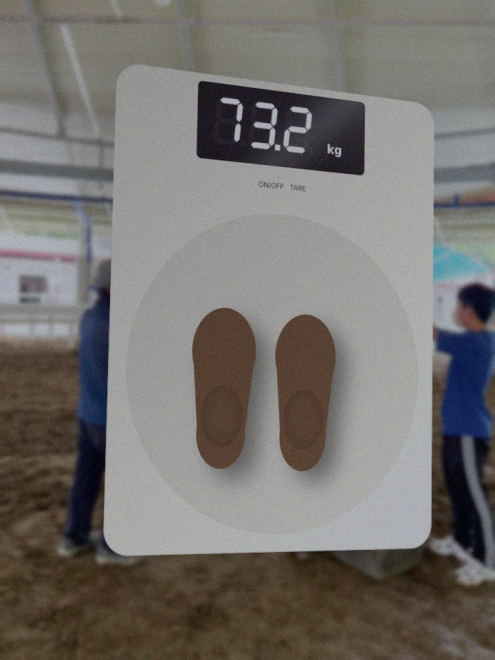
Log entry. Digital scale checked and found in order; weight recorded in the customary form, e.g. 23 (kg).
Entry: 73.2 (kg)
